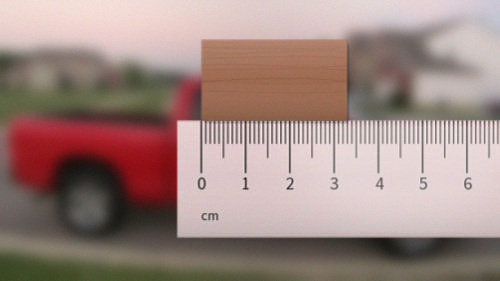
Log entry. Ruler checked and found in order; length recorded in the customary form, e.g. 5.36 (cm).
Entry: 3.3 (cm)
